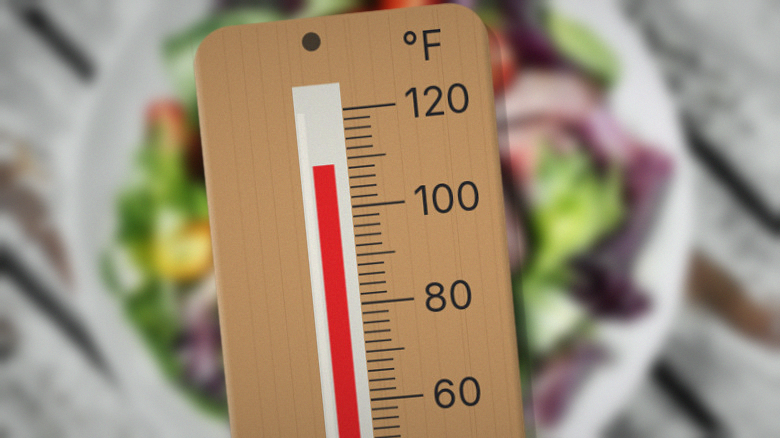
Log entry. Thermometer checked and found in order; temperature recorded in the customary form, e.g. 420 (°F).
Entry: 109 (°F)
